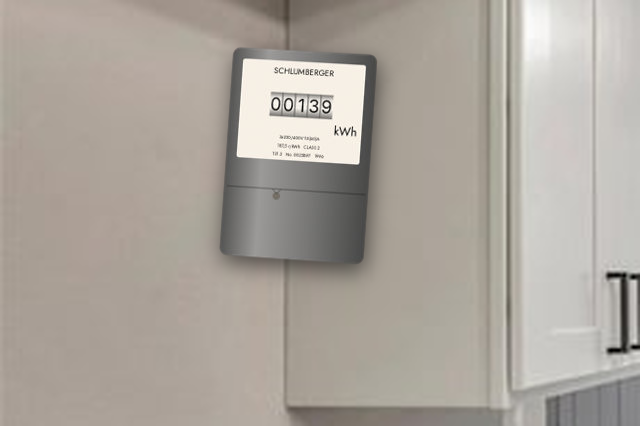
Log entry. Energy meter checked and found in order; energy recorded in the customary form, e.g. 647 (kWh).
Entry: 139 (kWh)
